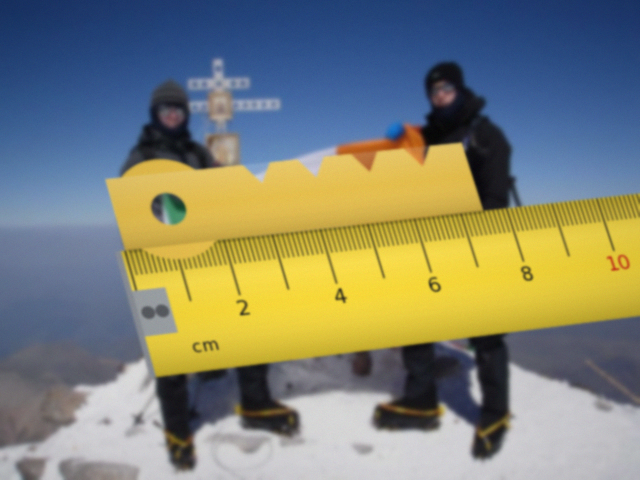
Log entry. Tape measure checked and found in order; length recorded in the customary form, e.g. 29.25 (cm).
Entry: 7.5 (cm)
